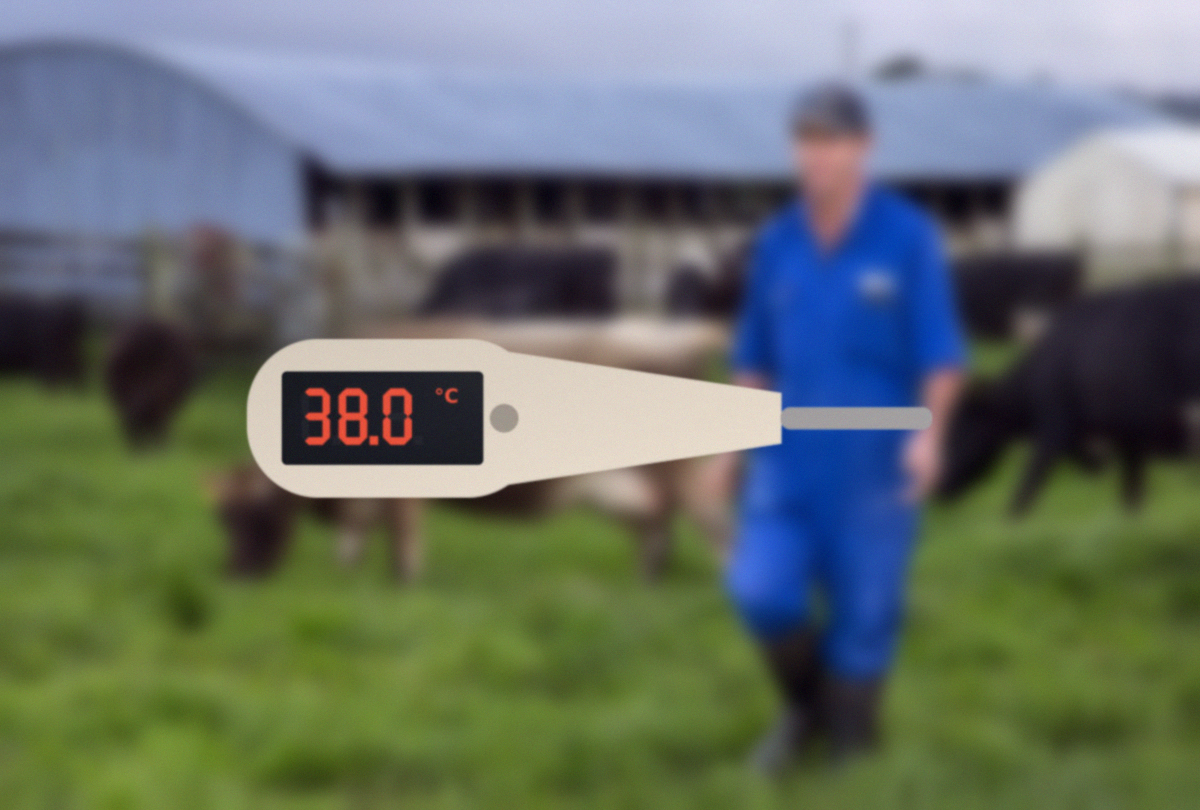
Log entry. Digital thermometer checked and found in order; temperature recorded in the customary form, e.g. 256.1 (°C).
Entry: 38.0 (°C)
